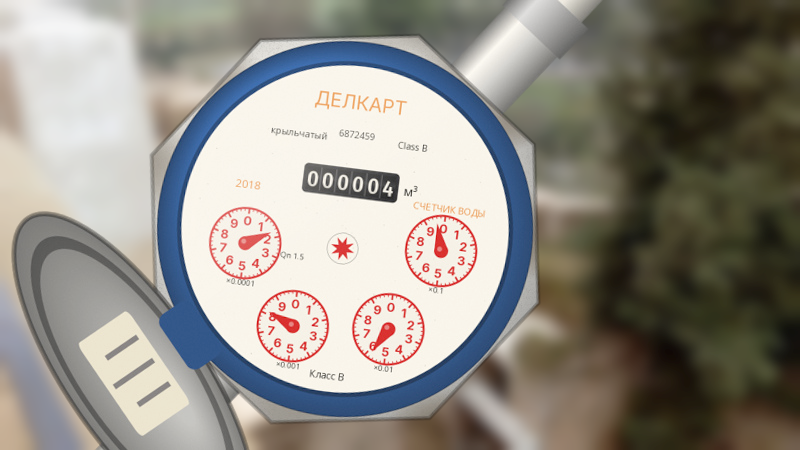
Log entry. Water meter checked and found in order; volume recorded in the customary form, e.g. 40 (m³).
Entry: 3.9581 (m³)
